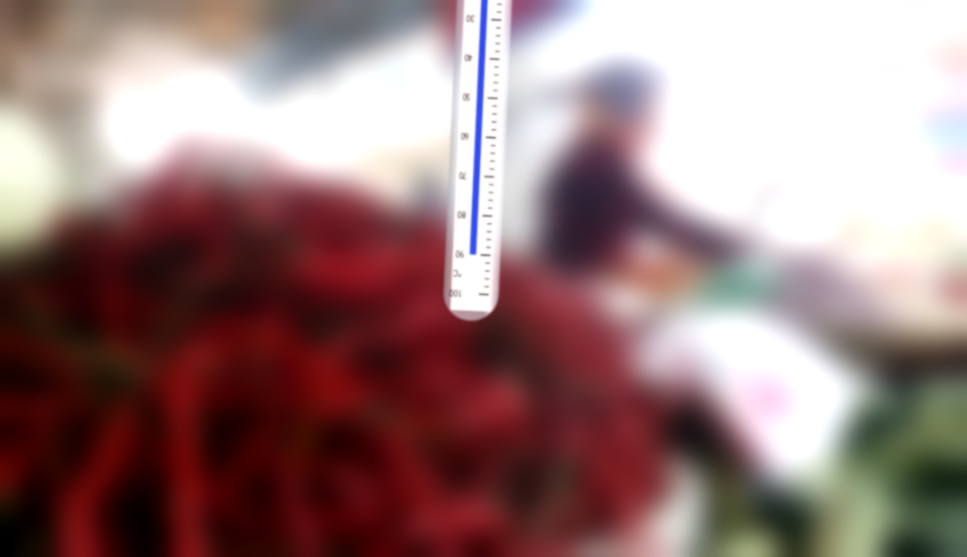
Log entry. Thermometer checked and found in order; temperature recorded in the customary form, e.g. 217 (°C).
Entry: 90 (°C)
